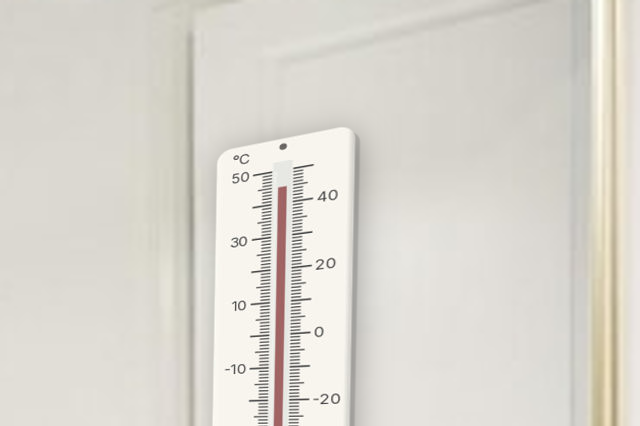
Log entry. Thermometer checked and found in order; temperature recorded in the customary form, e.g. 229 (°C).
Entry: 45 (°C)
